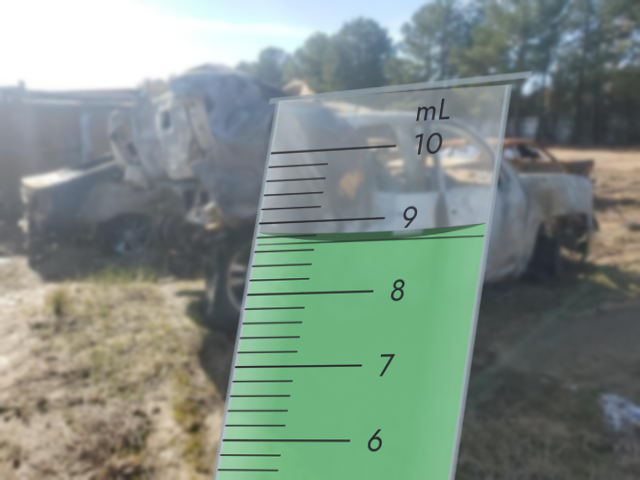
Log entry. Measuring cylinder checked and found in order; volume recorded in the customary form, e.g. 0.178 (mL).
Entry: 8.7 (mL)
